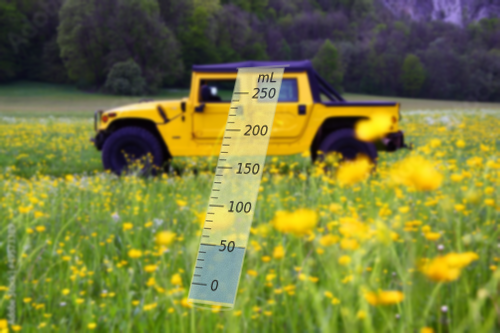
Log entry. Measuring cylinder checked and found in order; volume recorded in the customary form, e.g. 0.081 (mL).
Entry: 50 (mL)
